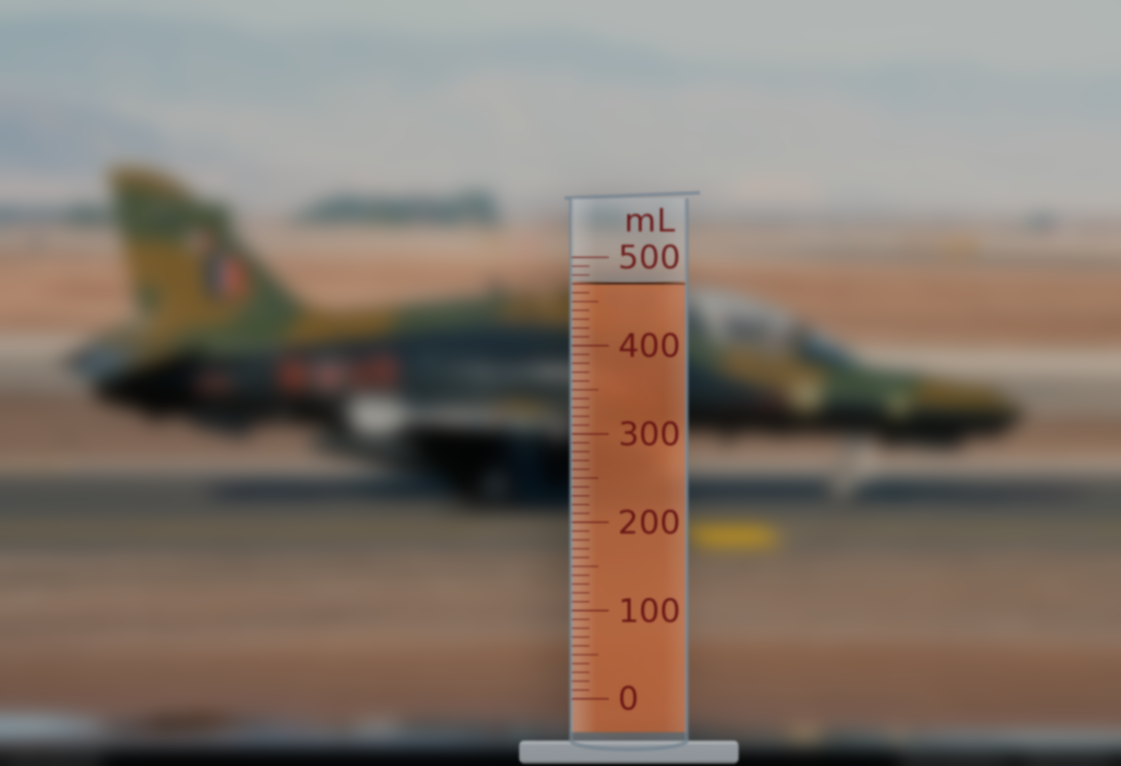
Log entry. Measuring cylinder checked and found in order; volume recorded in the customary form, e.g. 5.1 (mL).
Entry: 470 (mL)
